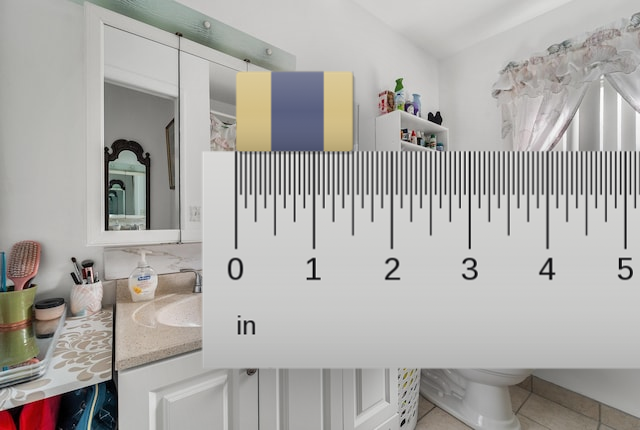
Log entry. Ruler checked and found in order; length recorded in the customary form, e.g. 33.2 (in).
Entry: 1.5 (in)
